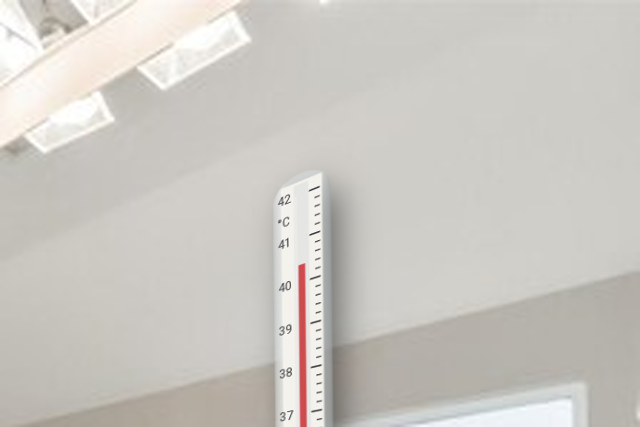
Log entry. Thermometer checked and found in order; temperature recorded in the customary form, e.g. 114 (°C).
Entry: 40.4 (°C)
